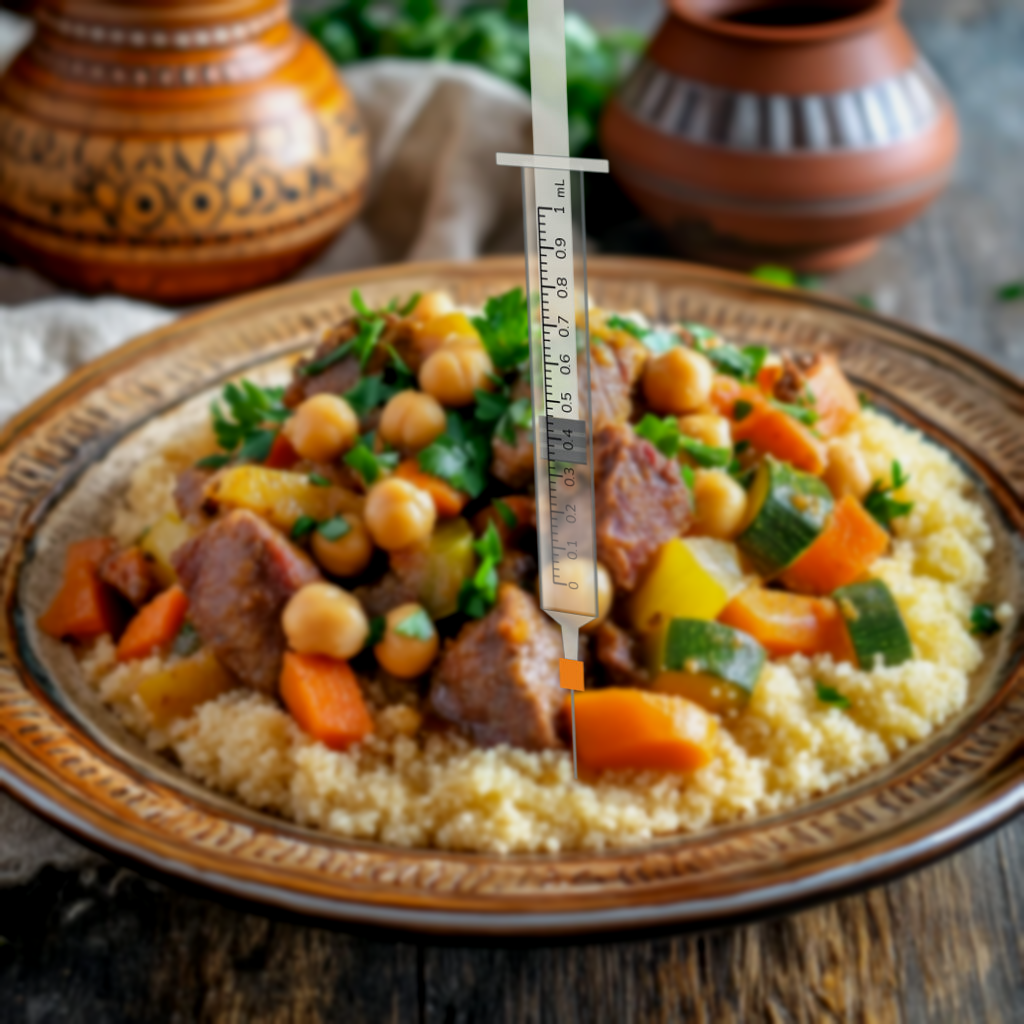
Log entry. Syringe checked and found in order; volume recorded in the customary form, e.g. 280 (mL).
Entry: 0.34 (mL)
